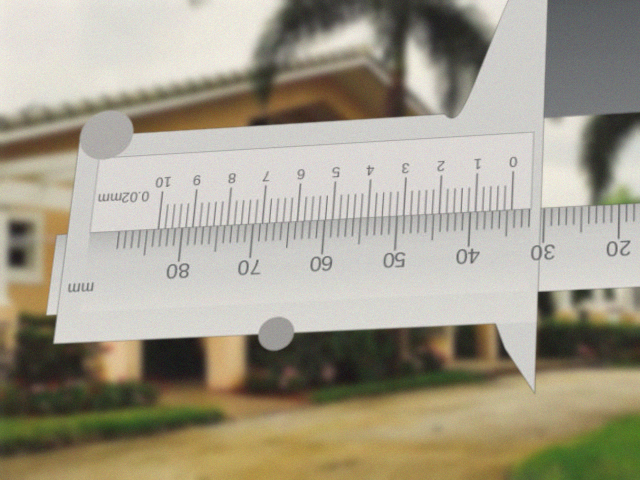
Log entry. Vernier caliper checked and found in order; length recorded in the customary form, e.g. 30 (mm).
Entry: 34.4 (mm)
